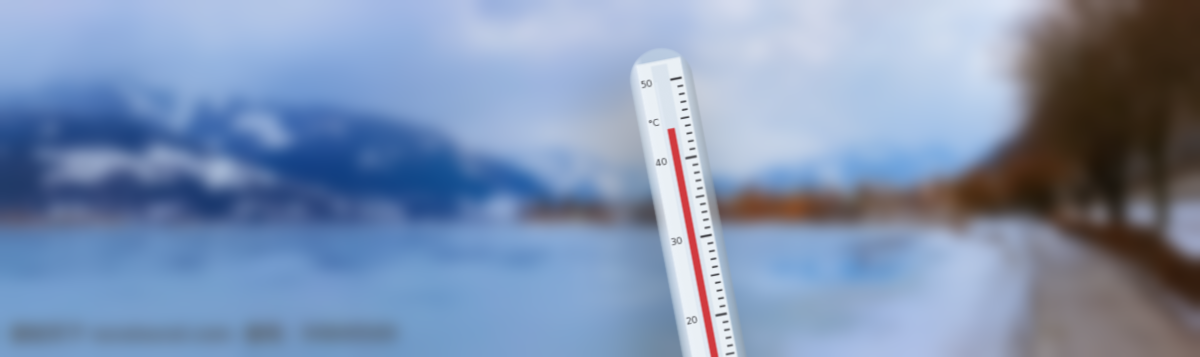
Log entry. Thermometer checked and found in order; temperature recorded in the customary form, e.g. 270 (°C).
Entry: 44 (°C)
